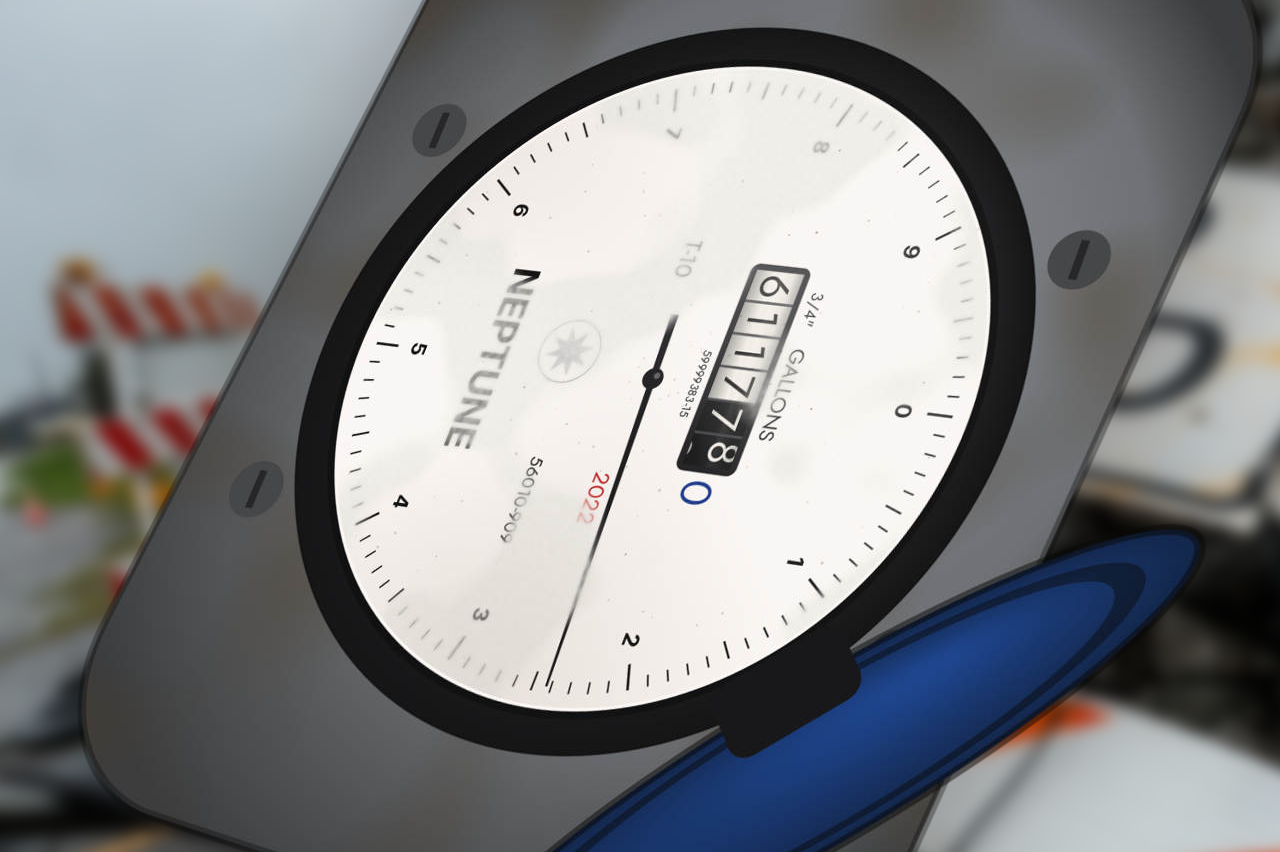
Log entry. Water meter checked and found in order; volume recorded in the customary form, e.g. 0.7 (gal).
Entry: 6117782.4 (gal)
